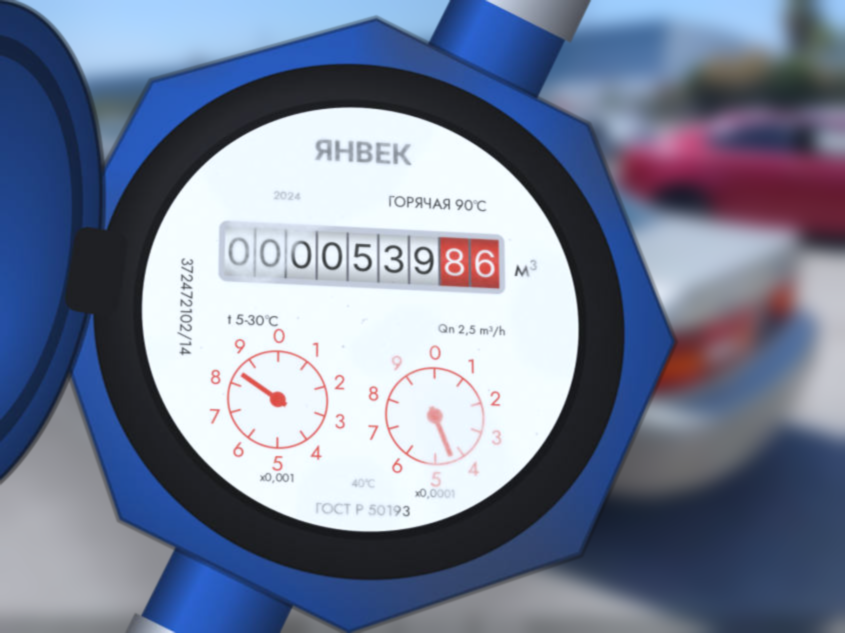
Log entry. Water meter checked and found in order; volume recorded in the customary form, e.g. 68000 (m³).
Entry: 539.8684 (m³)
